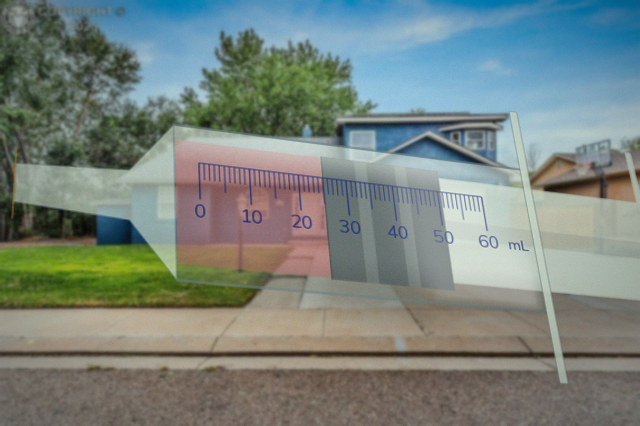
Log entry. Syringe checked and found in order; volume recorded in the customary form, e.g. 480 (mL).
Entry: 25 (mL)
